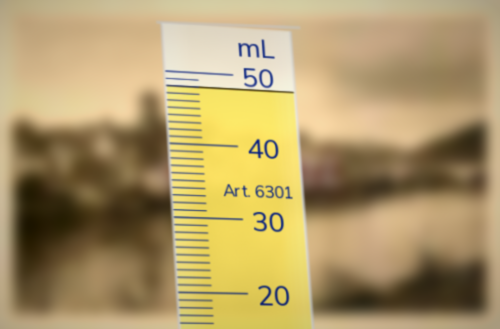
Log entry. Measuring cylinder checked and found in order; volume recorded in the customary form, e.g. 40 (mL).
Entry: 48 (mL)
